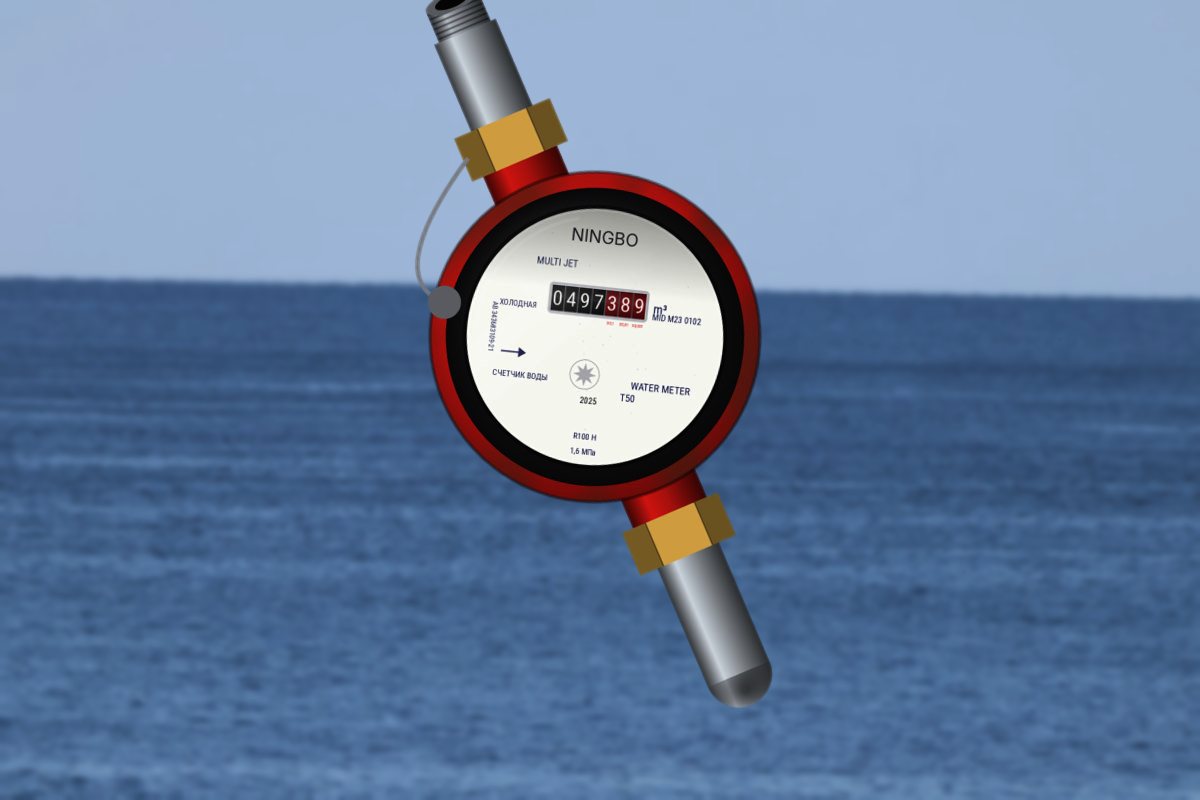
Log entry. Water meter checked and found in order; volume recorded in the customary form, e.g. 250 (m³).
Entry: 497.389 (m³)
